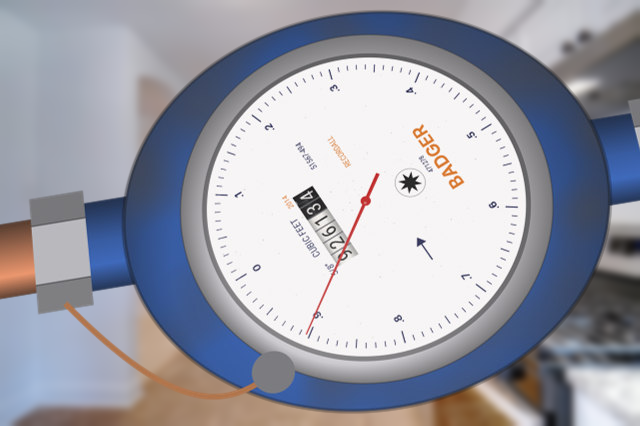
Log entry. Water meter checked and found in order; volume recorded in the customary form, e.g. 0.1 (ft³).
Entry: 926133.90 (ft³)
